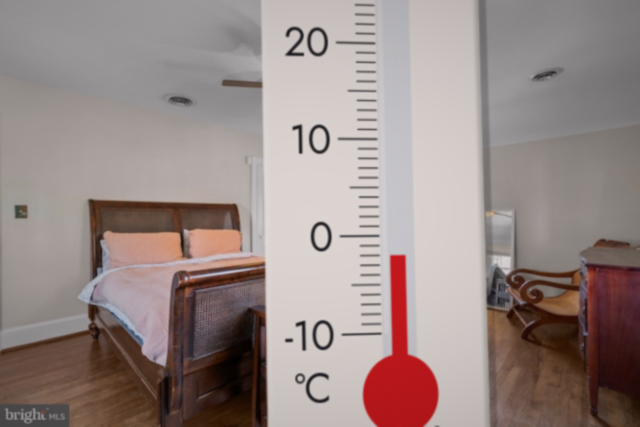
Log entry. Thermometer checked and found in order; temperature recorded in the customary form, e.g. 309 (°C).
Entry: -2 (°C)
